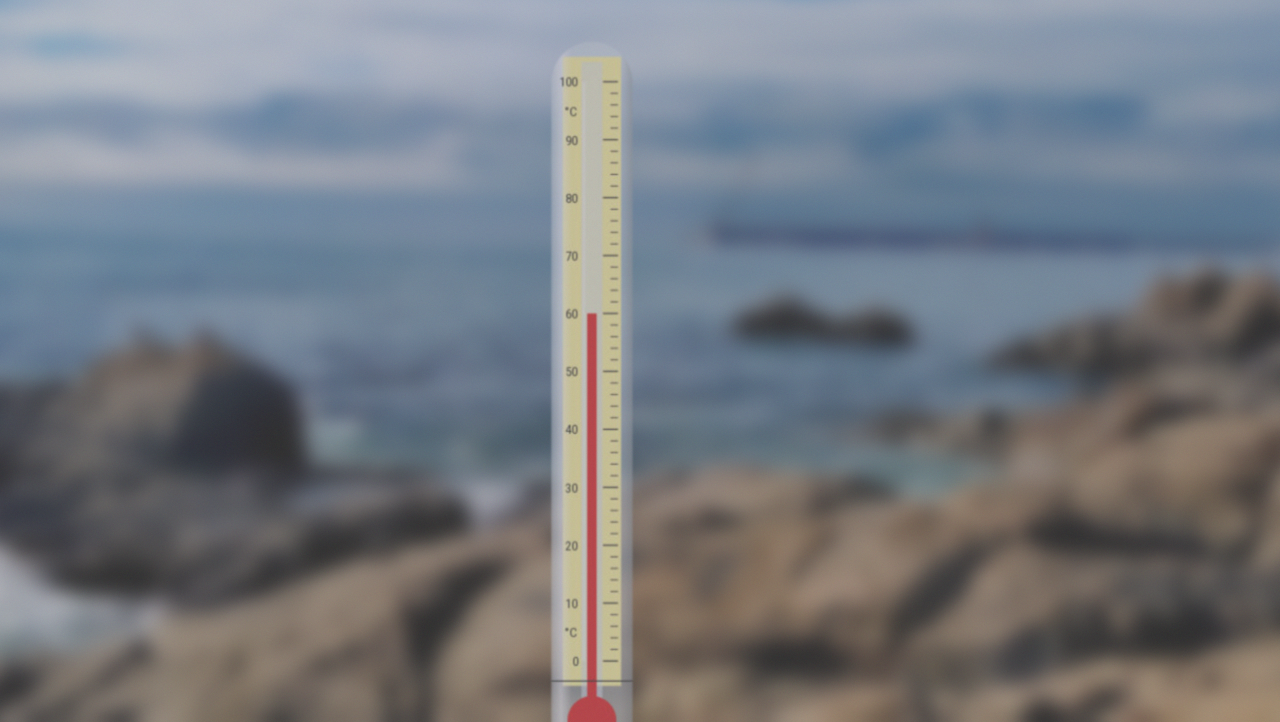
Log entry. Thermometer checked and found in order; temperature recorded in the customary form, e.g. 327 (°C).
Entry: 60 (°C)
